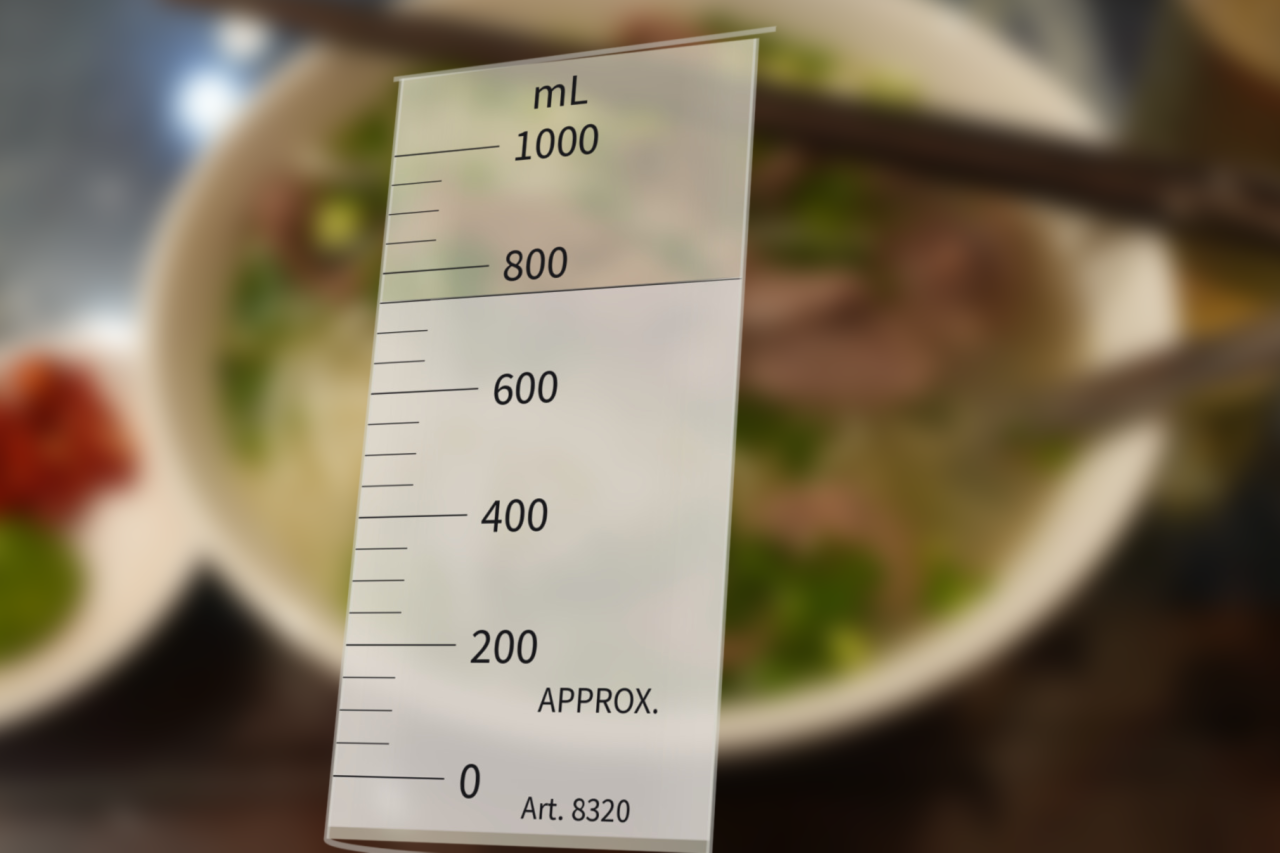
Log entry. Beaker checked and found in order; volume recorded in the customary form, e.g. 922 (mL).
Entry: 750 (mL)
